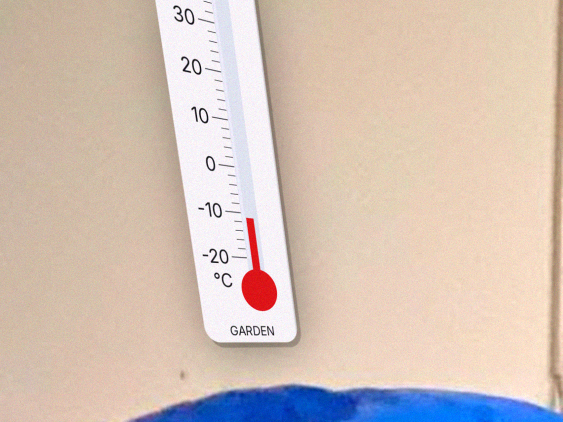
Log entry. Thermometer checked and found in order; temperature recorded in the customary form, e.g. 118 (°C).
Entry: -11 (°C)
